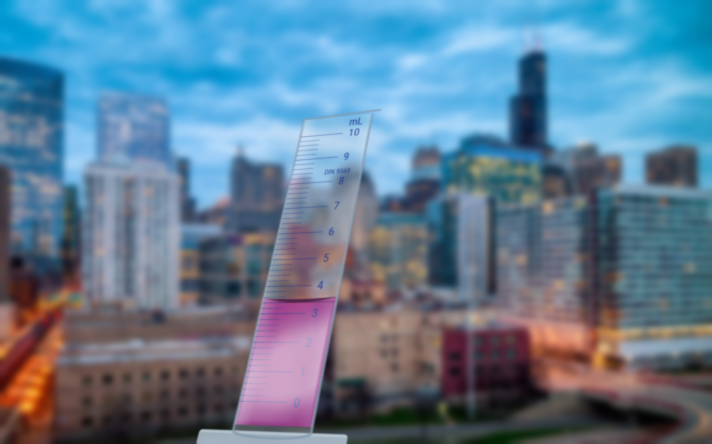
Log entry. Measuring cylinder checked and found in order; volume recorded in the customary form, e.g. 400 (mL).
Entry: 3.4 (mL)
